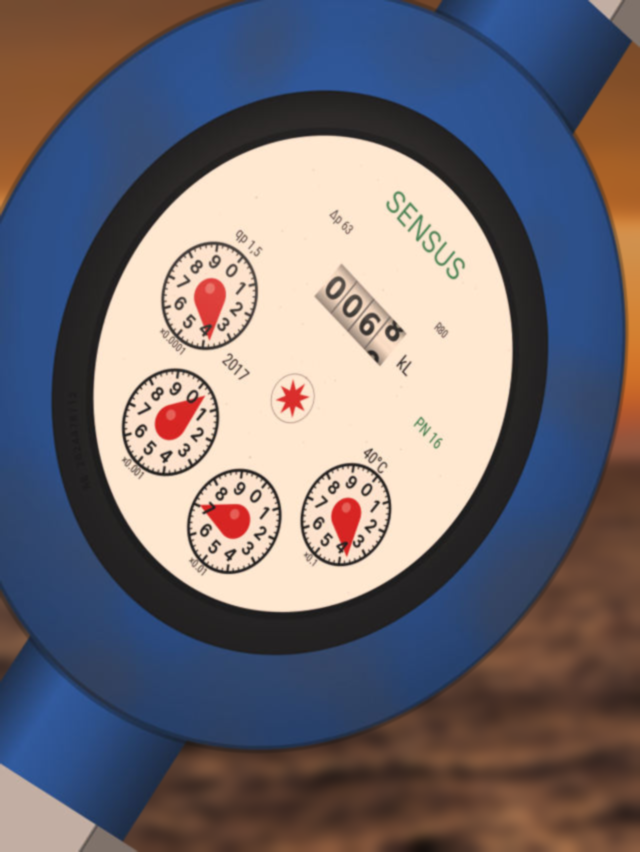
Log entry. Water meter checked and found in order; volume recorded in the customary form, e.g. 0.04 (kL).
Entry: 68.3703 (kL)
